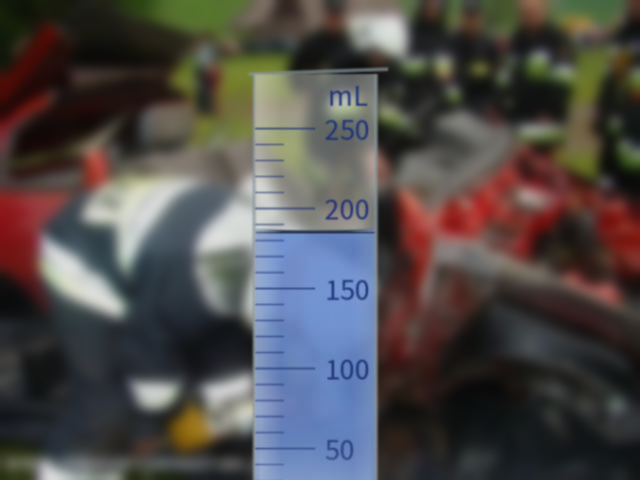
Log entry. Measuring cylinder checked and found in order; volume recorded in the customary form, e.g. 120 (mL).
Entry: 185 (mL)
